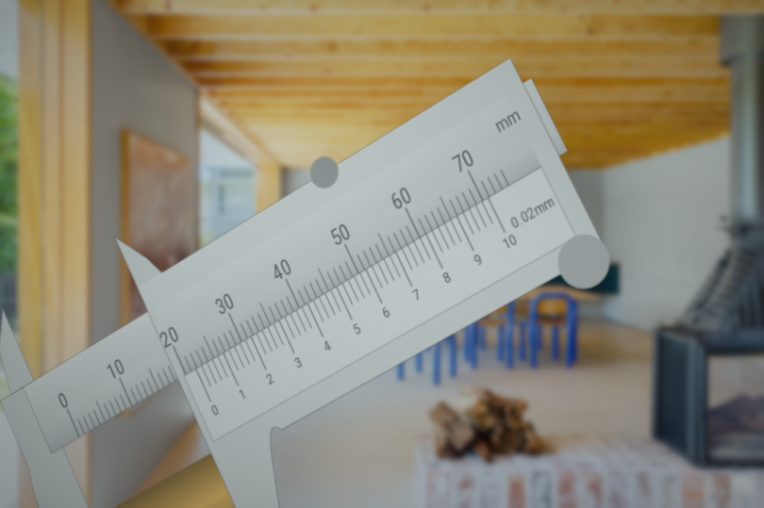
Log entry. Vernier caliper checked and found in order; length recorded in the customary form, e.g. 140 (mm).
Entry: 21.8 (mm)
